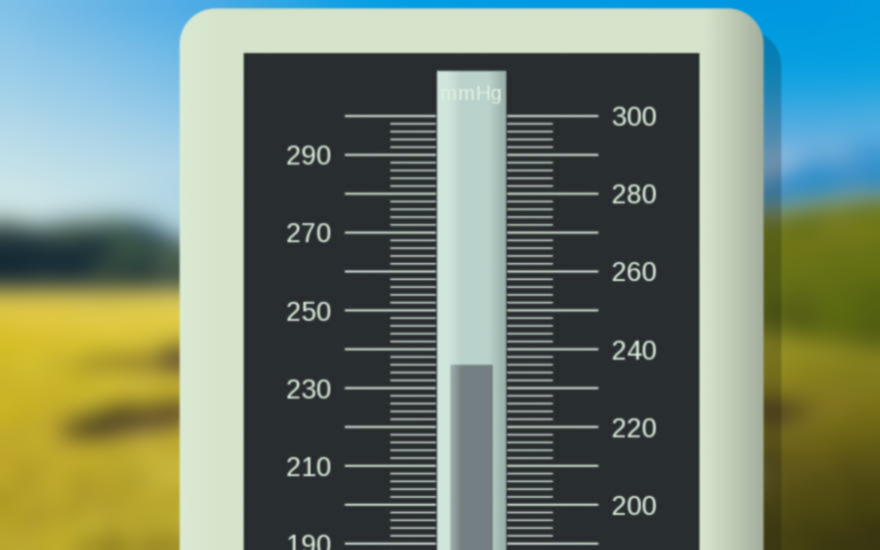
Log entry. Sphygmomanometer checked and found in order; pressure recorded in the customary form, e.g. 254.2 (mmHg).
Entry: 236 (mmHg)
